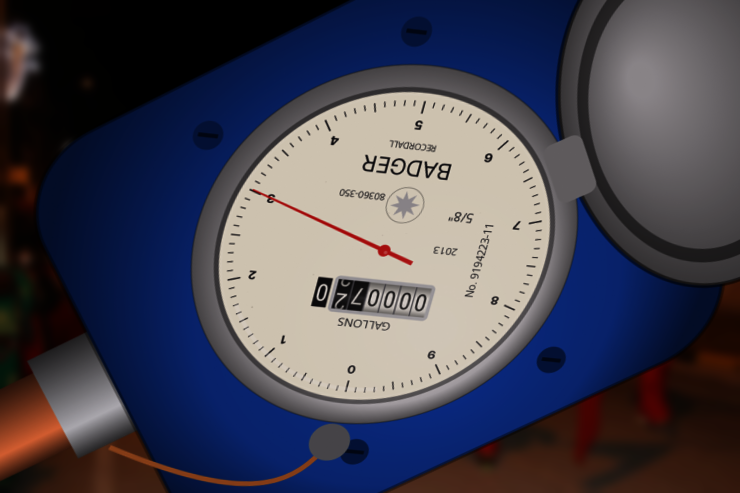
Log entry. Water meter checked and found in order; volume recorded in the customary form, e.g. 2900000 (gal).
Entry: 723.0 (gal)
